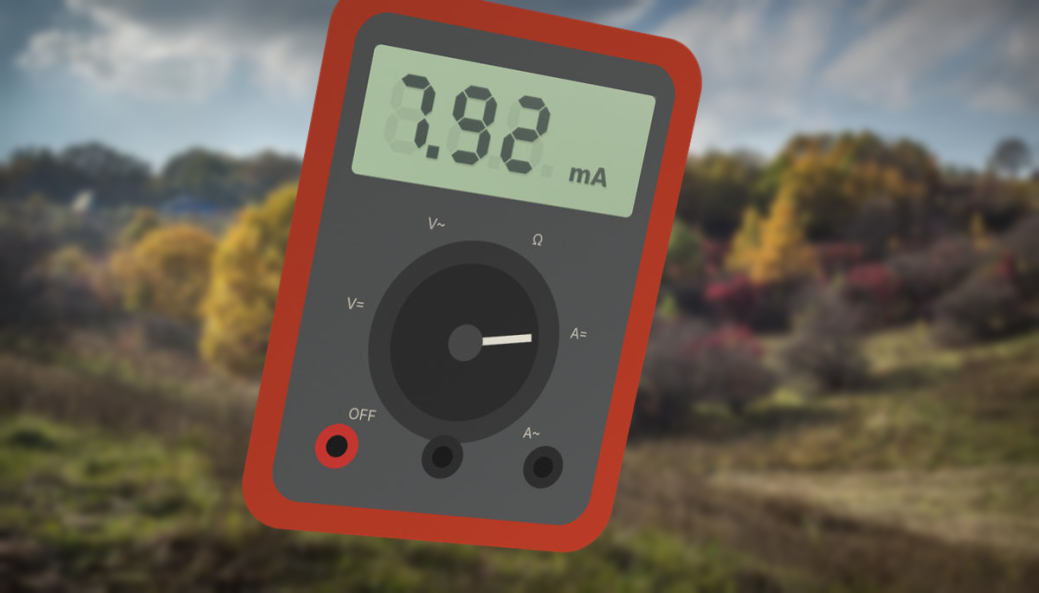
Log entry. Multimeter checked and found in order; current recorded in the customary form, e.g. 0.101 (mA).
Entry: 7.92 (mA)
